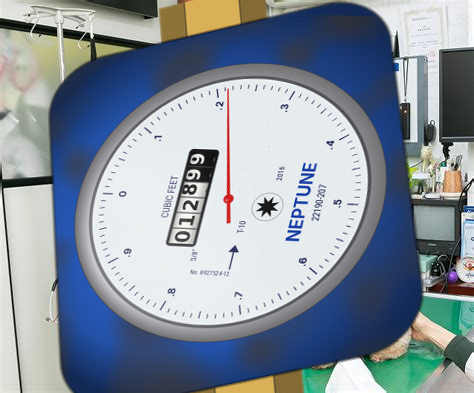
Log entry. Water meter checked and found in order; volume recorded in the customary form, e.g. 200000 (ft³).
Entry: 12899.21 (ft³)
